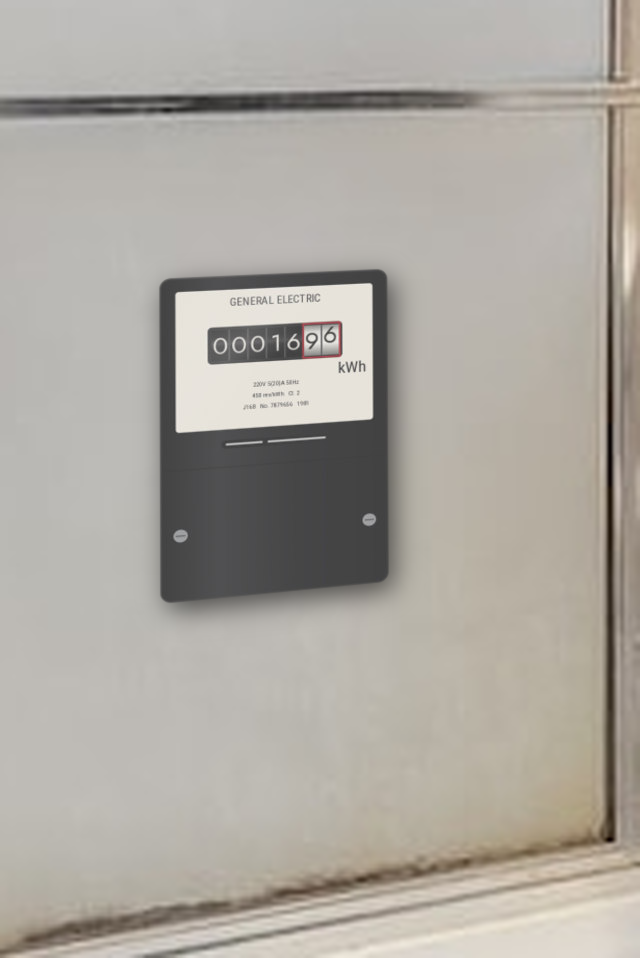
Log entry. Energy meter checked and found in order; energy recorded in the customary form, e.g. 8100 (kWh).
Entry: 16.96 (kWh)
